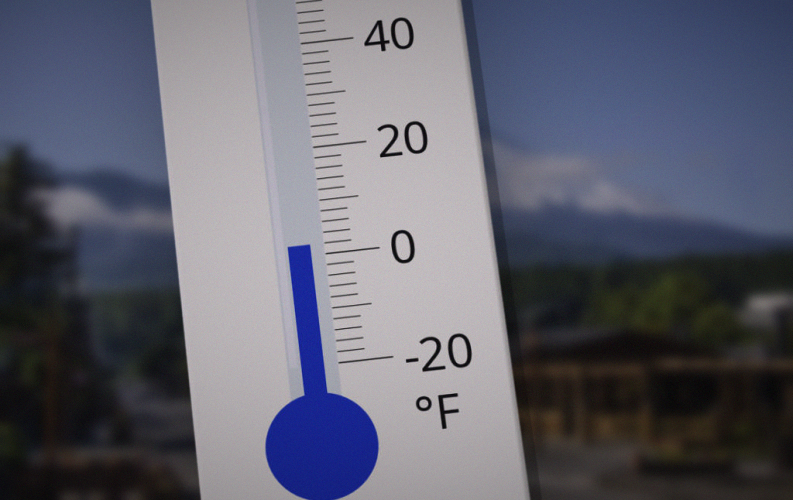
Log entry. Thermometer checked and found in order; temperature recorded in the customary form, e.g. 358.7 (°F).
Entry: 2 (°F)
